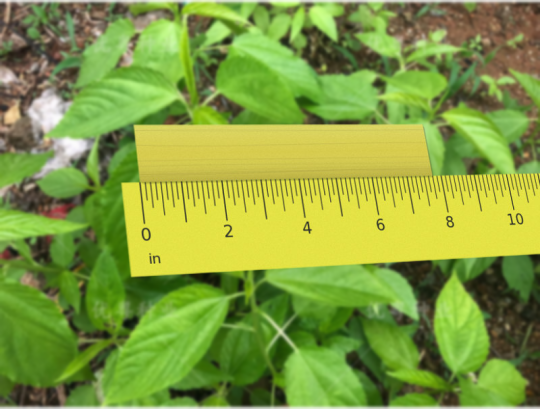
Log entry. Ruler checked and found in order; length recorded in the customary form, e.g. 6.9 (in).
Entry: 7.75 (in)
